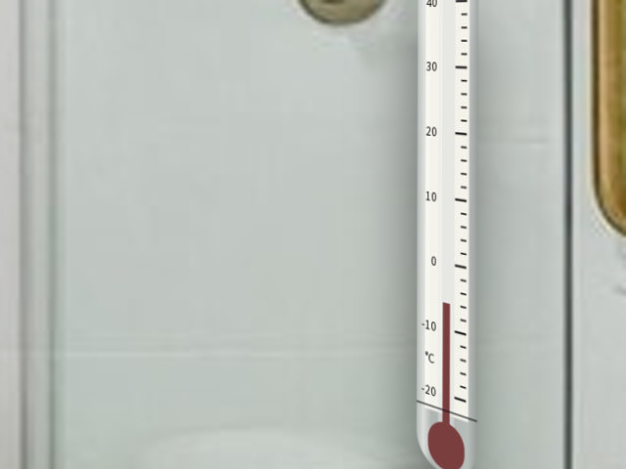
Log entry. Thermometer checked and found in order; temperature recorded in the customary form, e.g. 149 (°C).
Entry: -6 (°C)
